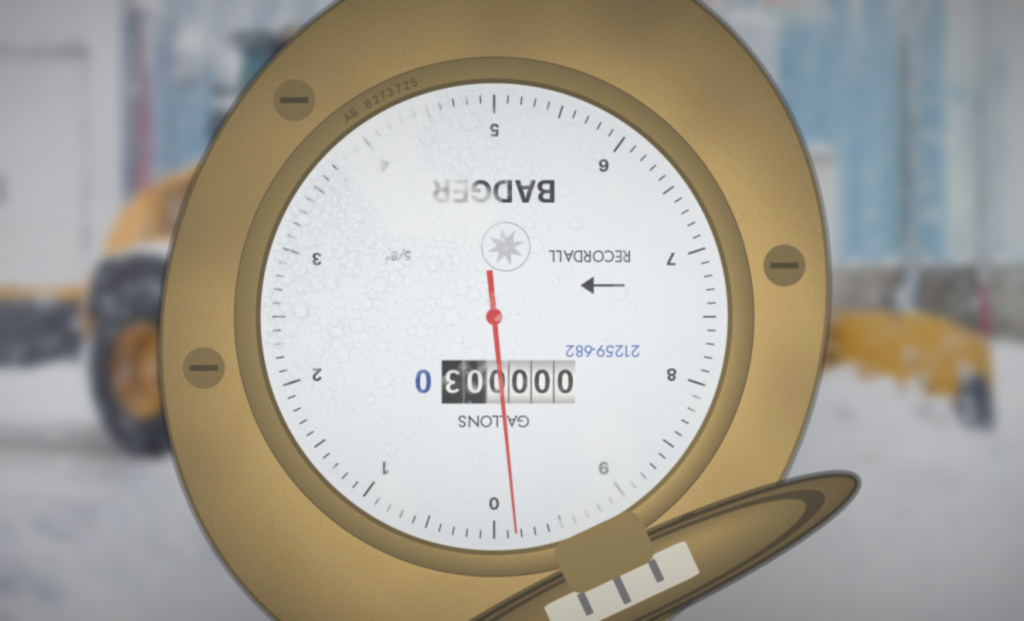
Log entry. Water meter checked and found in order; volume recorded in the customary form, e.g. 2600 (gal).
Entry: 29.8 (gal)
